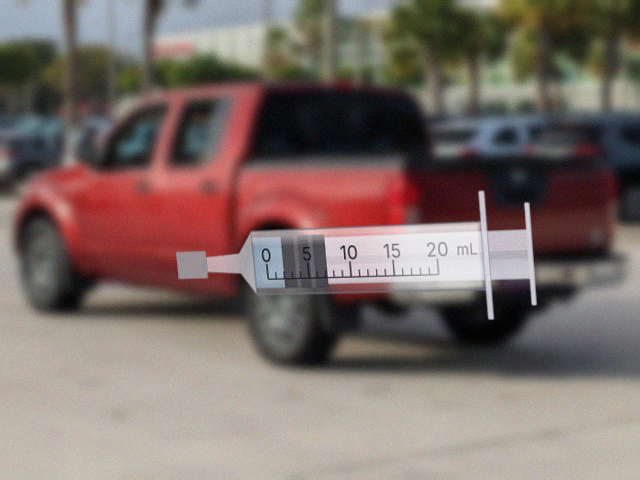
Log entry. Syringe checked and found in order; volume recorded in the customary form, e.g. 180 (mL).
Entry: 2 (mL)
